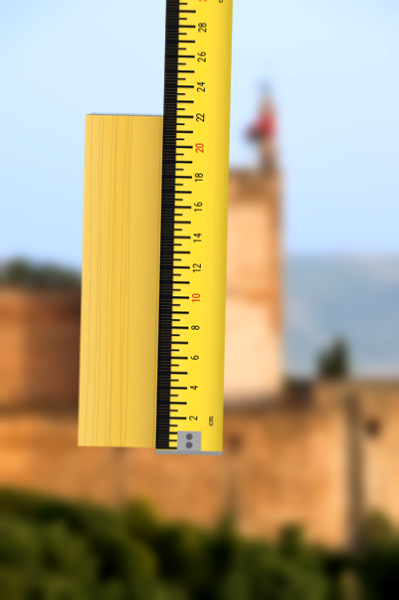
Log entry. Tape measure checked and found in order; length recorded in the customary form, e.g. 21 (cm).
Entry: 22 (cm)
